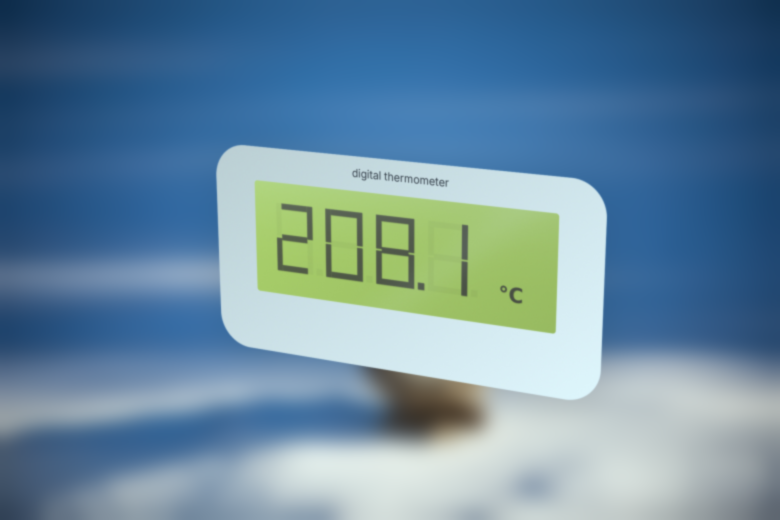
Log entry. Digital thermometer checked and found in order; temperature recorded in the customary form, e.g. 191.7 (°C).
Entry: 208.1 (°C)
